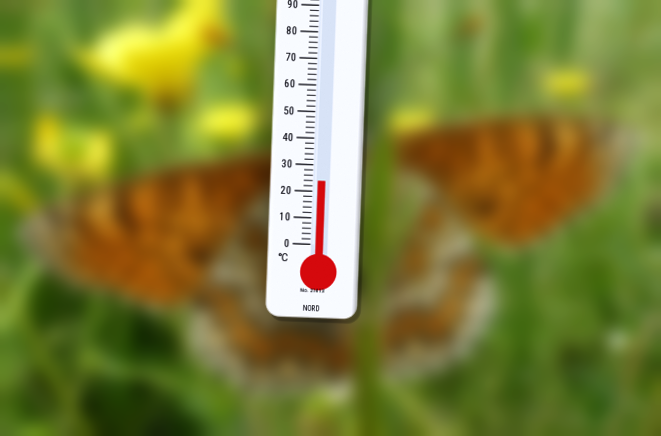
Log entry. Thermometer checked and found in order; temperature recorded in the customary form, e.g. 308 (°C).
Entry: 24 (°C)
